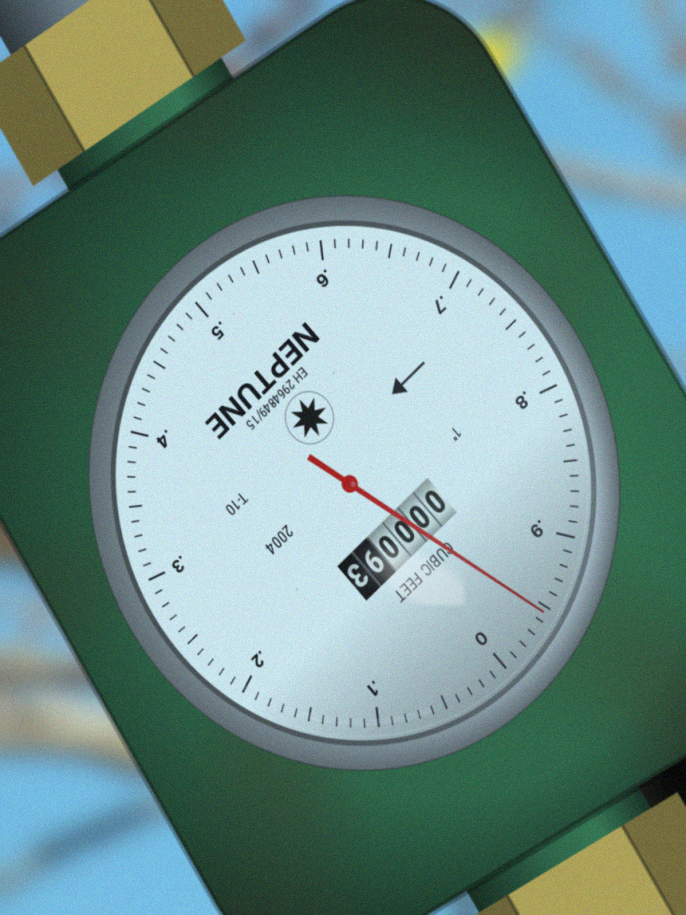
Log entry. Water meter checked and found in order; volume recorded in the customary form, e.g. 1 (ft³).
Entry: 92.95 (ft³)
